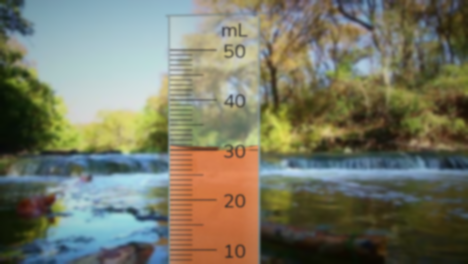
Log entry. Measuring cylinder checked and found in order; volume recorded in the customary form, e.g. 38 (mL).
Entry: 30 (mL)
